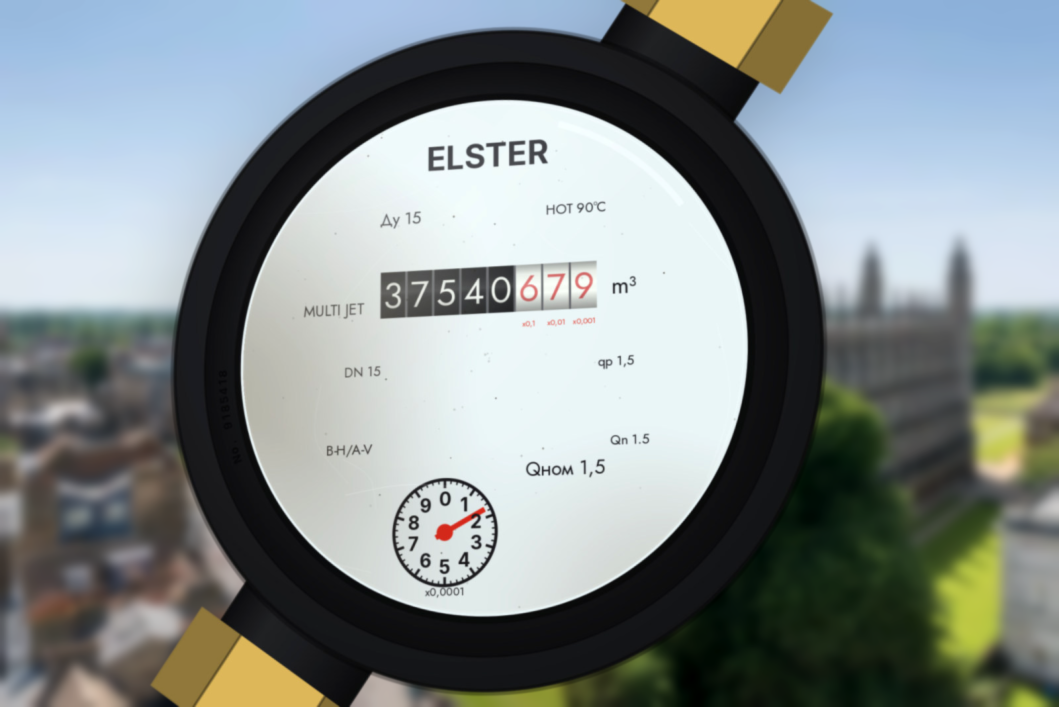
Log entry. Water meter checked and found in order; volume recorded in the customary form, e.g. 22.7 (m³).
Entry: 37540.6791 (m³)
